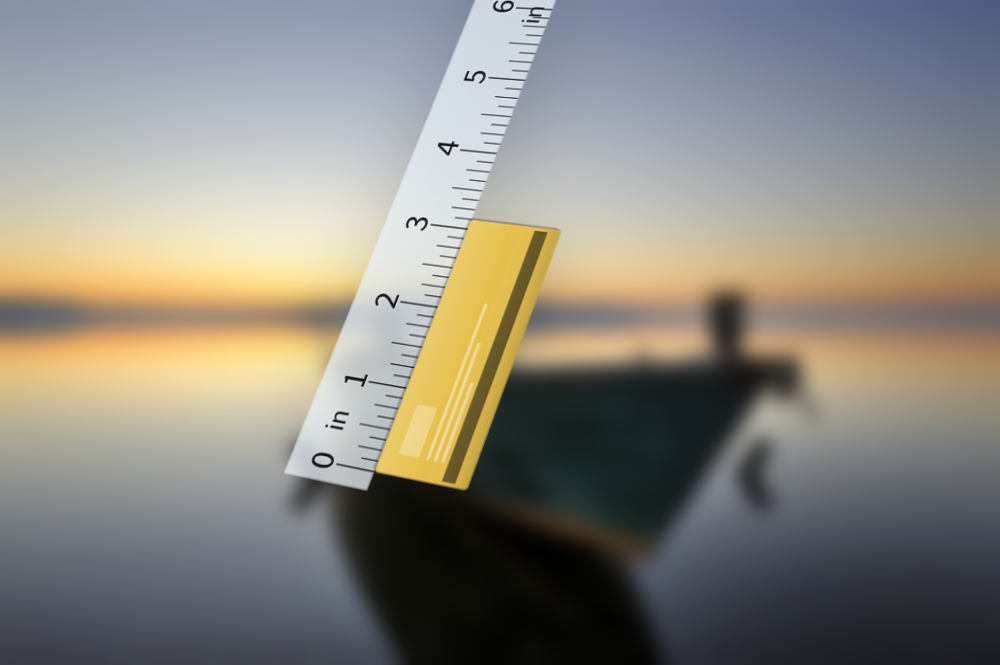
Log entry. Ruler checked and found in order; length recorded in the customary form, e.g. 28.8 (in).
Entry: 3.125 (in)
